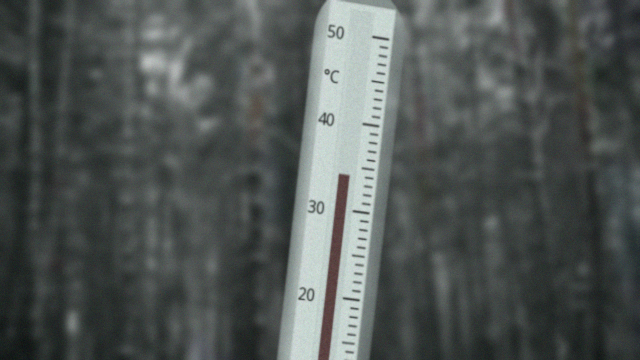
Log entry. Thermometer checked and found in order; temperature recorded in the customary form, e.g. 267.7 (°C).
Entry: 34 (°C)
